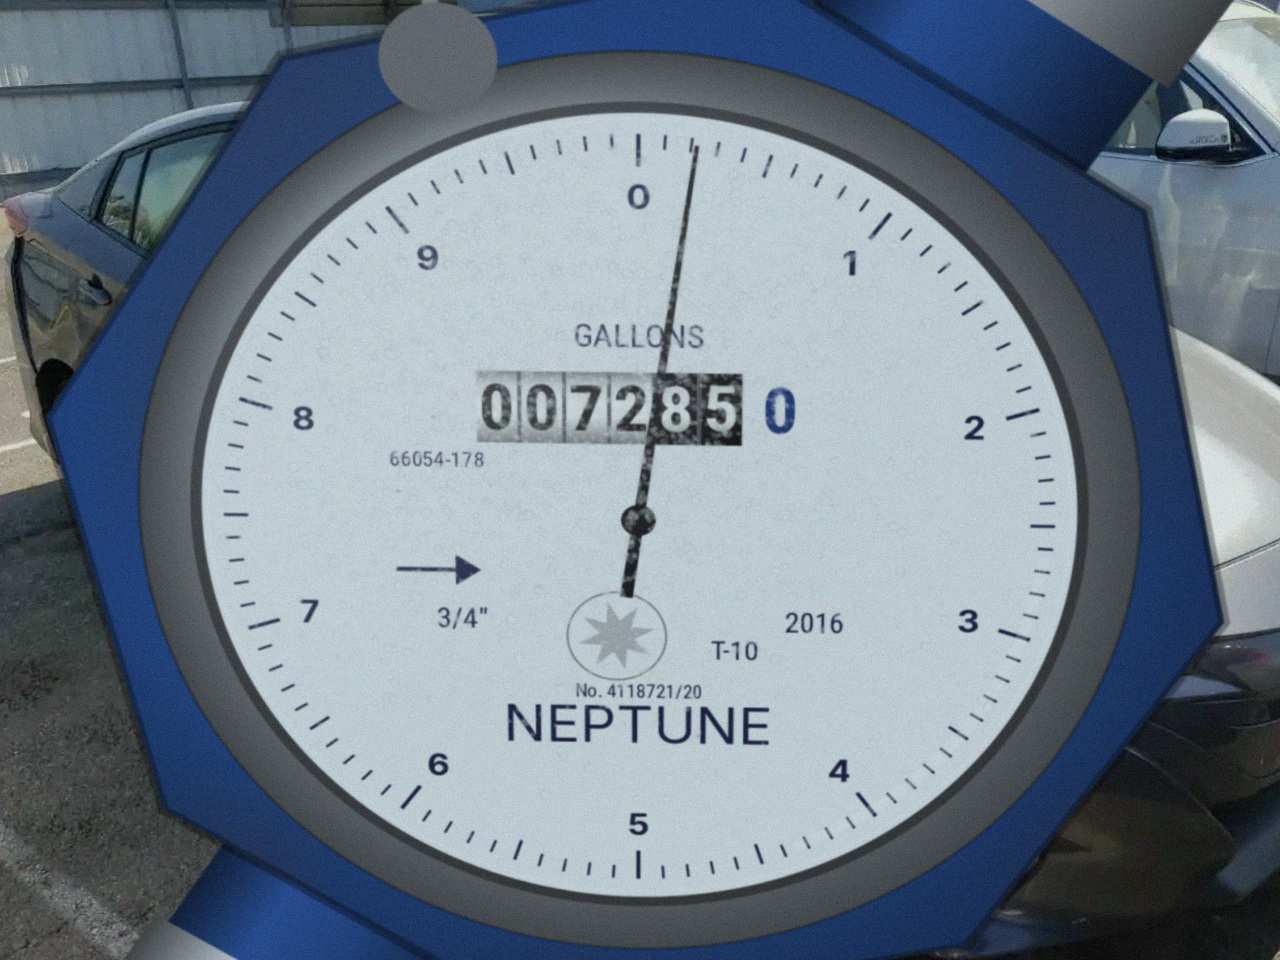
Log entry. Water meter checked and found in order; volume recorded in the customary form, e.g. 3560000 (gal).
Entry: 72850.2 (gal)
